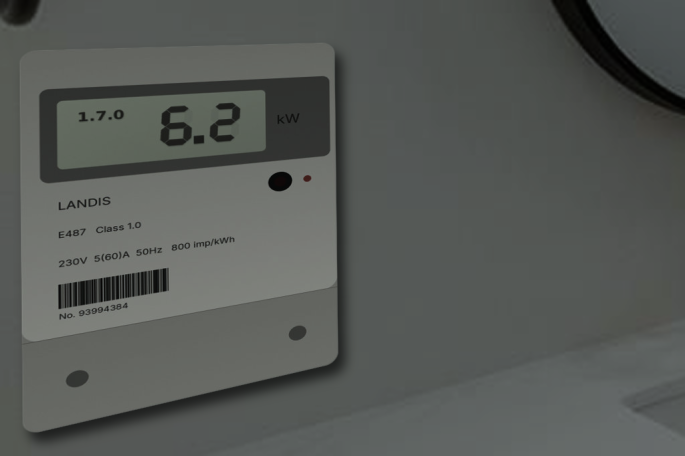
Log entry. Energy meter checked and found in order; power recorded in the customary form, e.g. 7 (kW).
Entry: 6.2 (kW)
